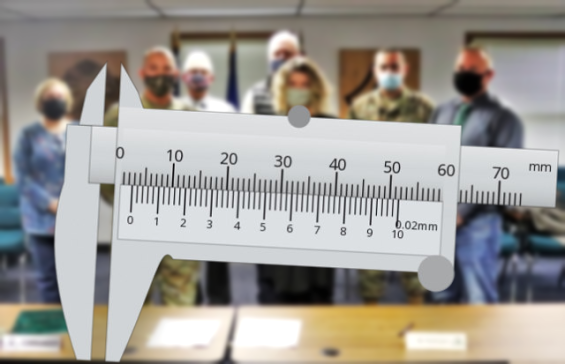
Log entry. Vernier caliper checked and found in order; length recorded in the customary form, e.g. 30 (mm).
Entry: 2.6 (mm)
